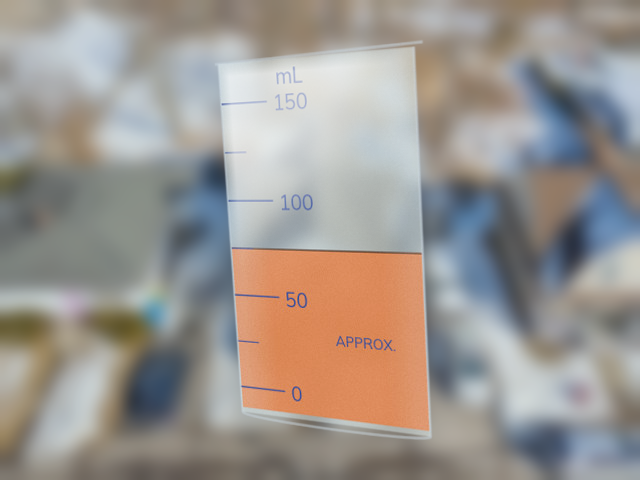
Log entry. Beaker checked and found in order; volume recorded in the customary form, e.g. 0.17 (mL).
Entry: 75 (mL)
